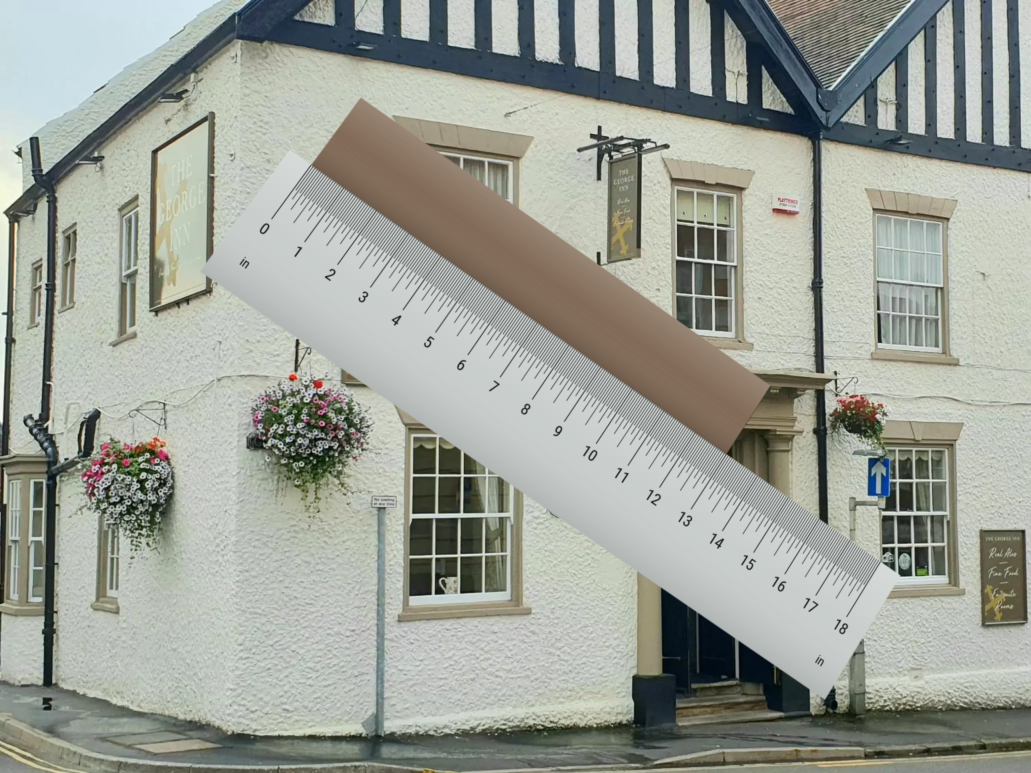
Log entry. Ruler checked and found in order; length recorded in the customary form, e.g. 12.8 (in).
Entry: 13 (in)
